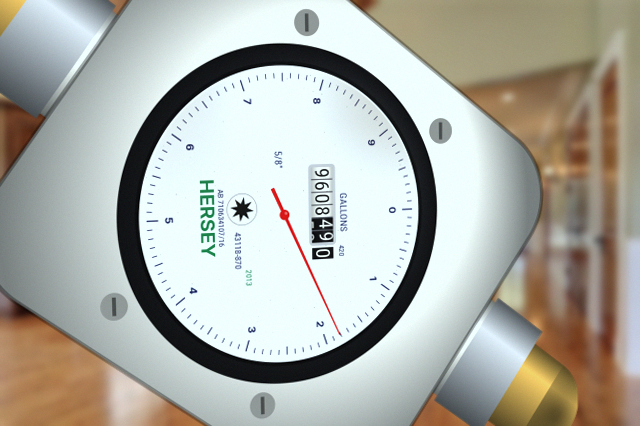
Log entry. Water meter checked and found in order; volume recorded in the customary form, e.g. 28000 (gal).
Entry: 9608491.8 (gal)
